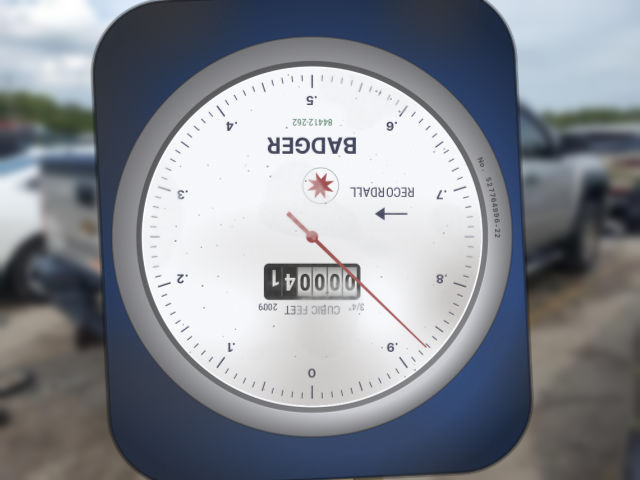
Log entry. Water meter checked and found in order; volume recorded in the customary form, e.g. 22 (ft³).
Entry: 40.87 (ft³)
